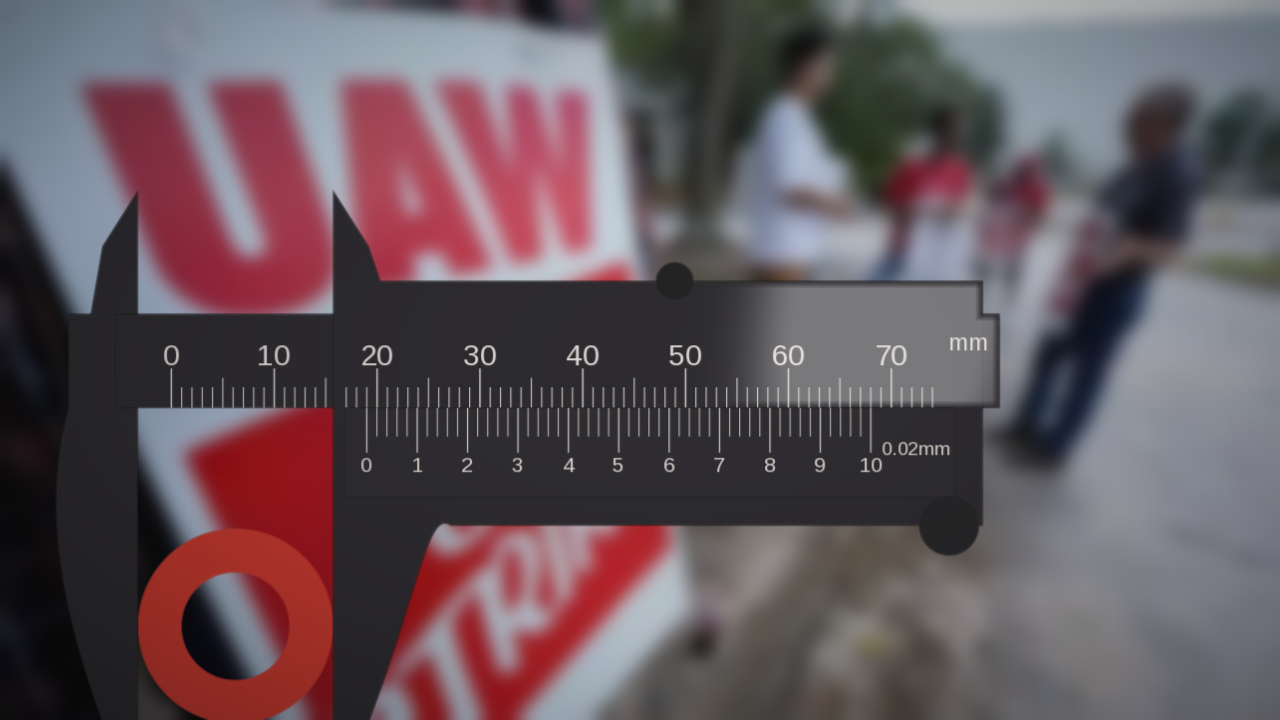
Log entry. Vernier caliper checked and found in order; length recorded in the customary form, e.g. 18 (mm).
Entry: 19.0 (mm)
